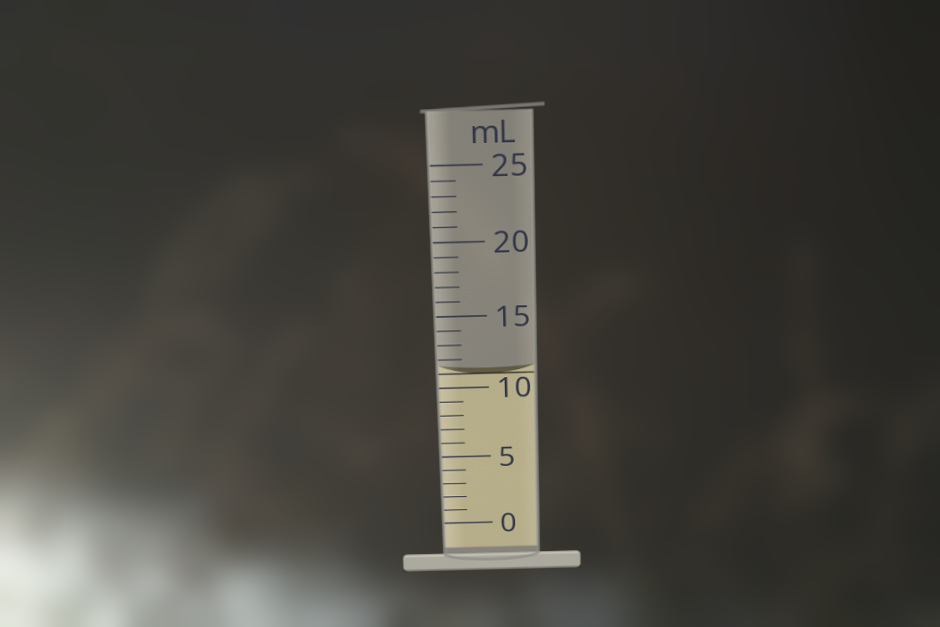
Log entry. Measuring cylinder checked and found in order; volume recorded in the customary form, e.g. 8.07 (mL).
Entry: 11 (mL)
